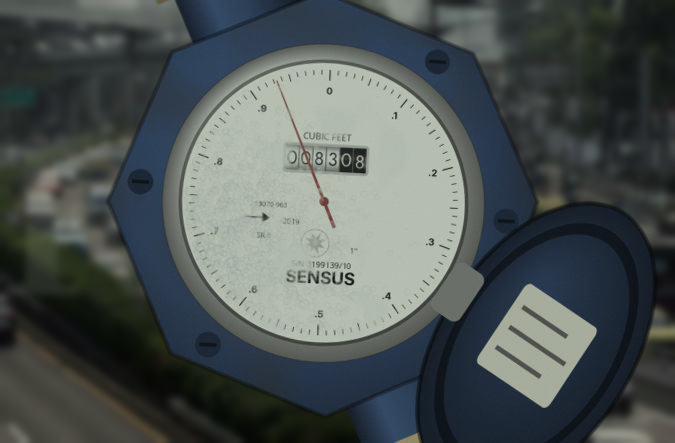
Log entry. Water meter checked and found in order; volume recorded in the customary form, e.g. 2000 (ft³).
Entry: 8307.93 (ft³)
